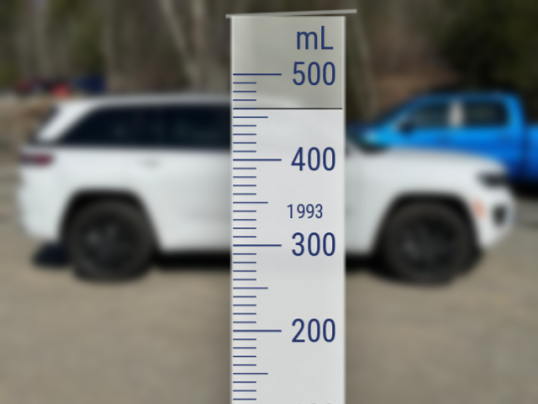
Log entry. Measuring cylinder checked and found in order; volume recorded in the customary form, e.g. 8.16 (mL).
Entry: 460 (mL)
